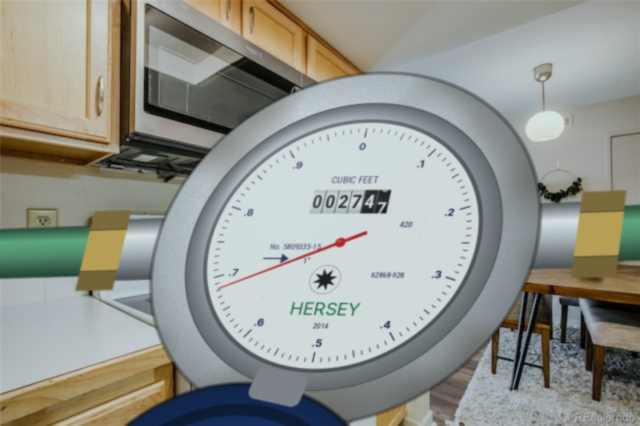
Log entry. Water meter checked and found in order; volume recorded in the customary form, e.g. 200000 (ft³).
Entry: 2746.68 (ft³)
